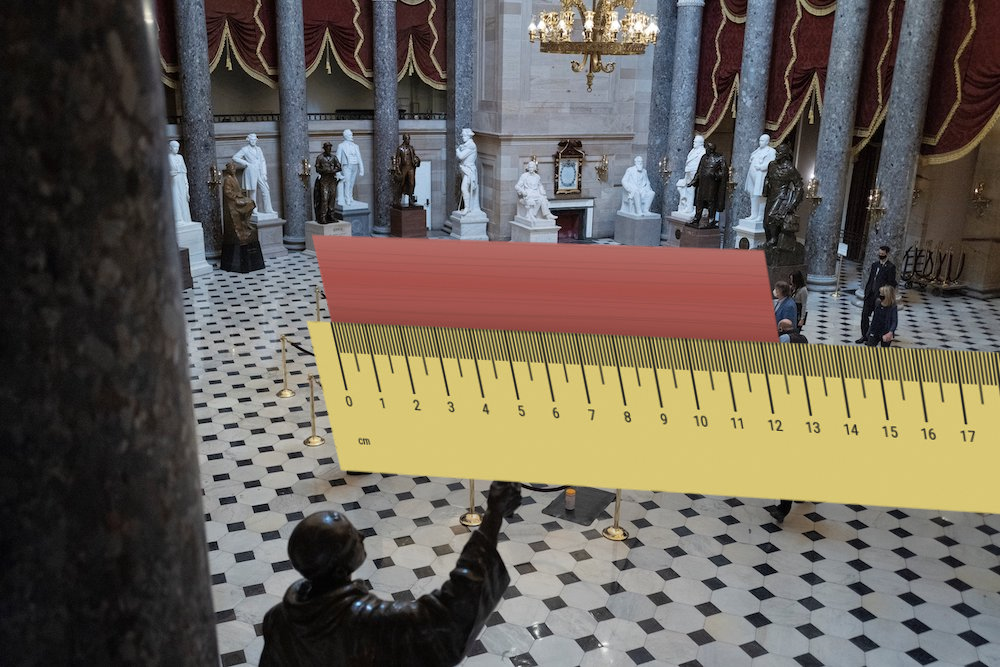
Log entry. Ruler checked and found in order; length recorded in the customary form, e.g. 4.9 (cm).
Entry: 12.5 (cm)
